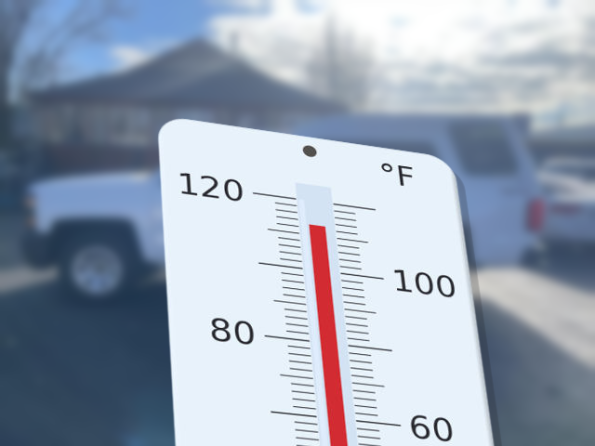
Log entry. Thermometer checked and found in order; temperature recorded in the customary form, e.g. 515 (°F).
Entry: 113 (°F)
